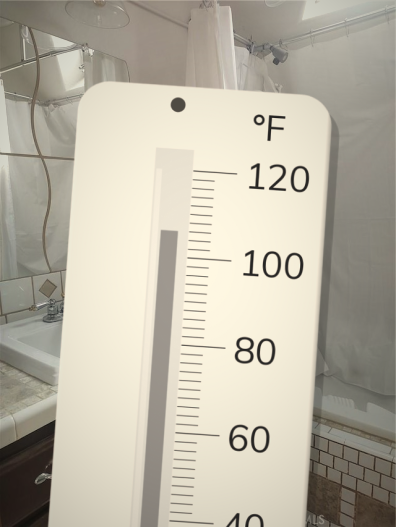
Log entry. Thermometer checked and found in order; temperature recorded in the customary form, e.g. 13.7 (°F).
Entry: 106 (°F)
